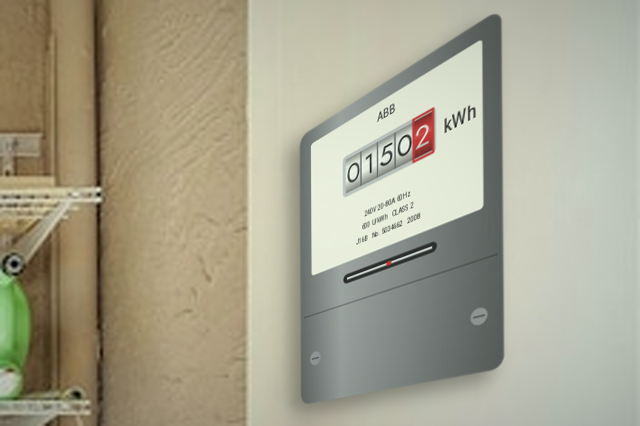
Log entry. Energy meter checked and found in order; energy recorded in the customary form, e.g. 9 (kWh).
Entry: 150.2 (kWh)
